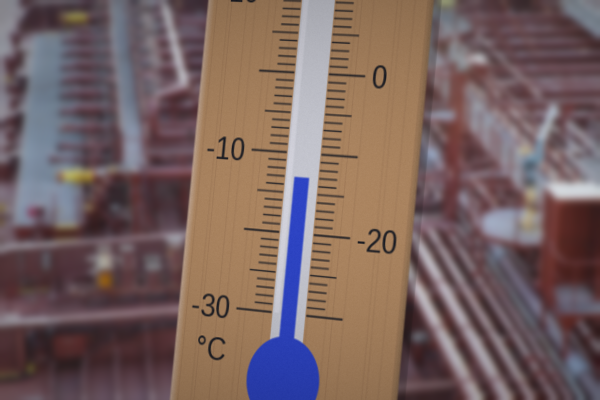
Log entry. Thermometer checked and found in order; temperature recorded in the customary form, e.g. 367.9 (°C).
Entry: -13 (°C)
